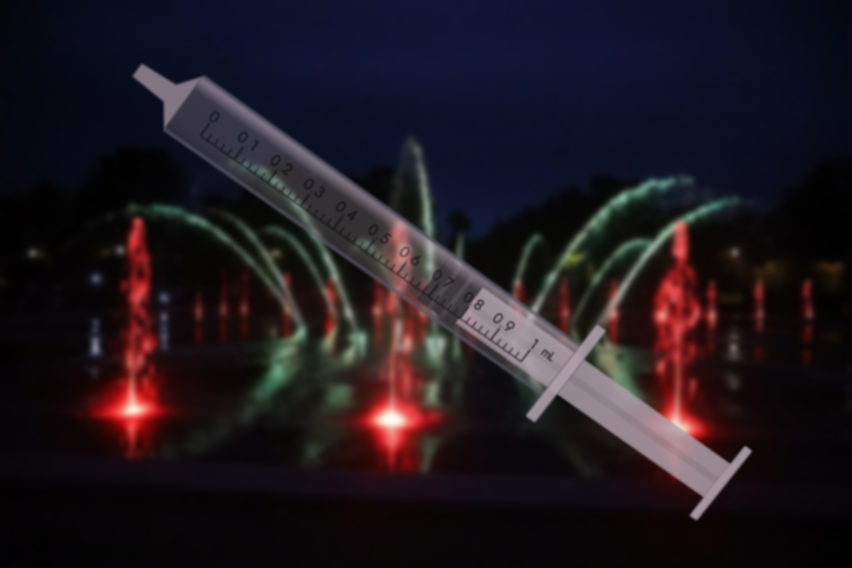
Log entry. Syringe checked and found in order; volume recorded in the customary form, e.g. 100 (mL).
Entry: 0.68 (mL)
